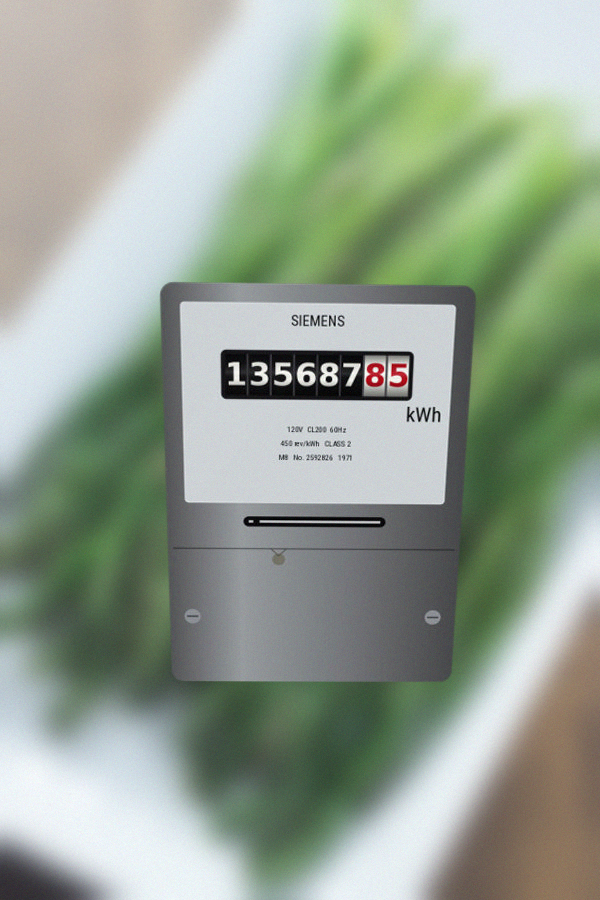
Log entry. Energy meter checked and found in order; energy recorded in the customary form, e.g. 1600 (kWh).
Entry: 135687.85 (kWh)
